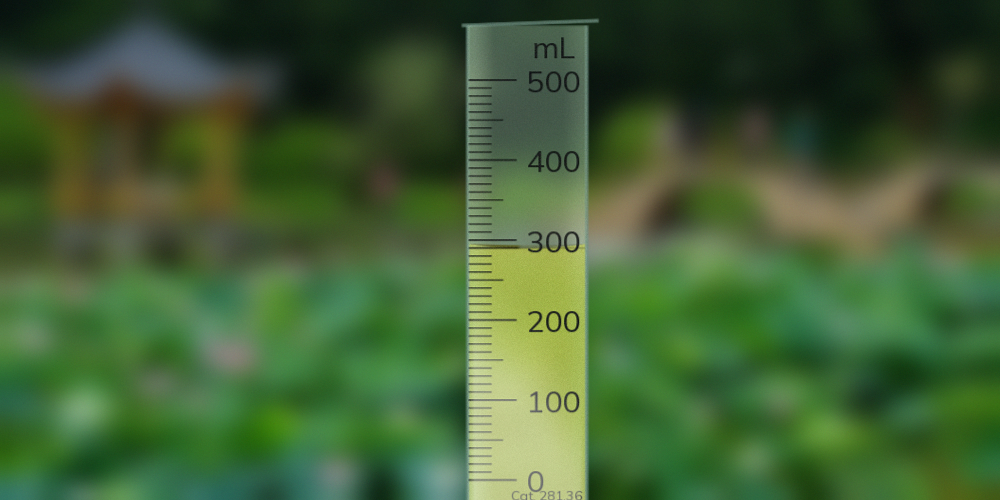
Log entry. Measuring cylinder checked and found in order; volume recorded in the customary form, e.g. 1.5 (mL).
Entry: 290 (mL)
